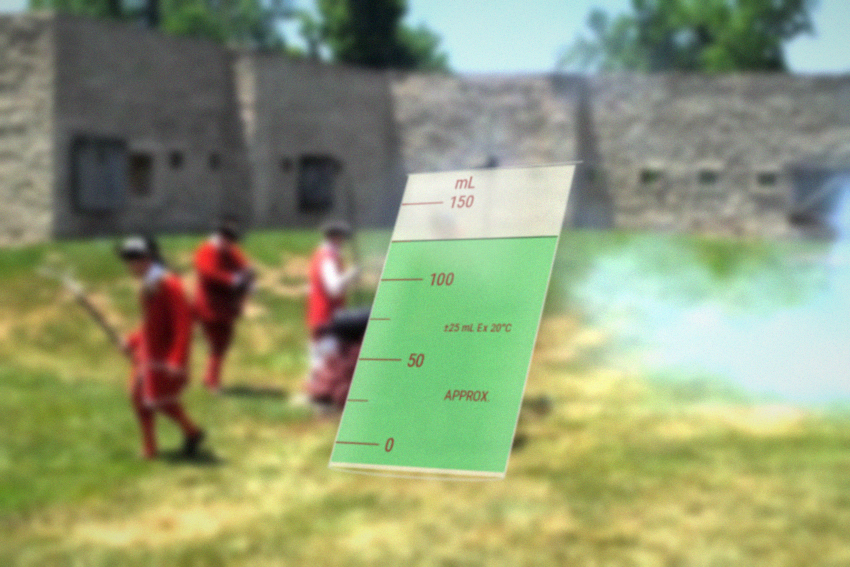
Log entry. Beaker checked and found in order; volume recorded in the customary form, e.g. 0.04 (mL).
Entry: 125 (mL)
